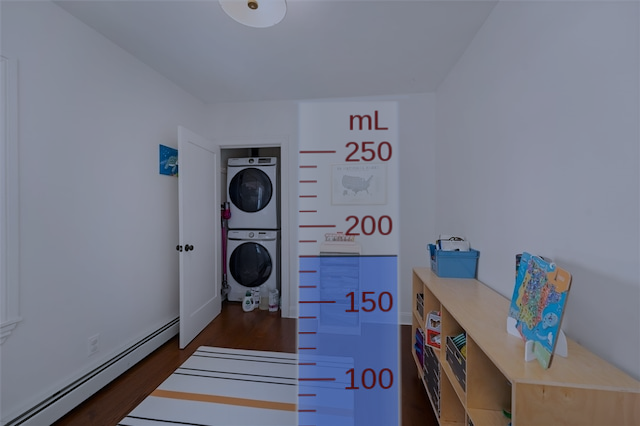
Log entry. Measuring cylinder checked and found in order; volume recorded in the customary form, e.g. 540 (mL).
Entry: 180 (mL)
